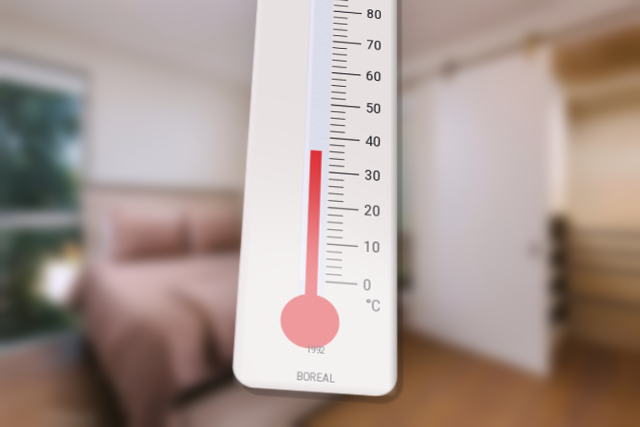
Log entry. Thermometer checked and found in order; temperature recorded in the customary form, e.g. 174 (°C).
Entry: 36 (°C)
